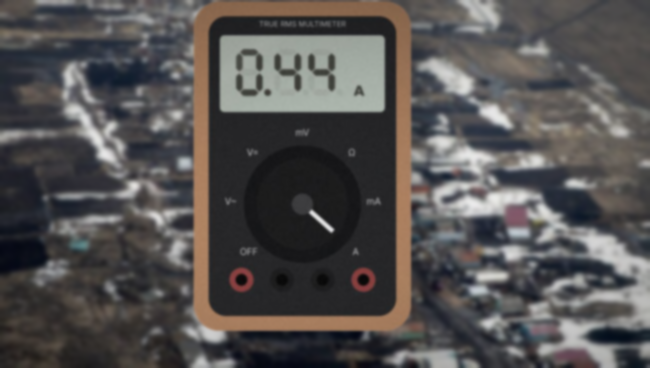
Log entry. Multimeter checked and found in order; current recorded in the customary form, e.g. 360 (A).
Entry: 0.44 (A)
